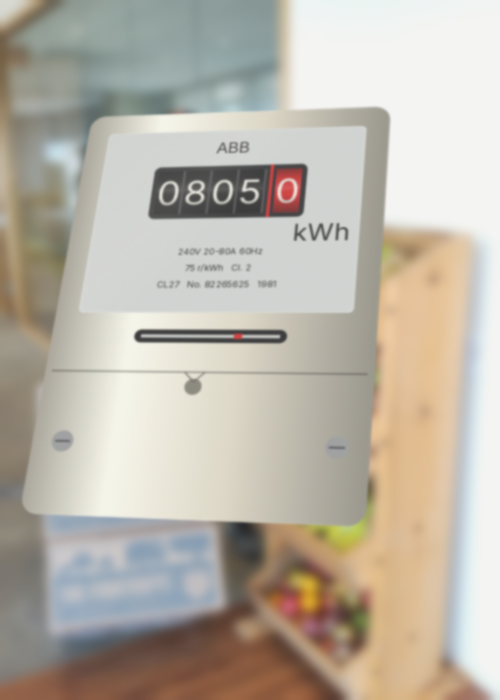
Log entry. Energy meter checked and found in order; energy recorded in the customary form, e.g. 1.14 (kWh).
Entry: 805.0 (kWh)
